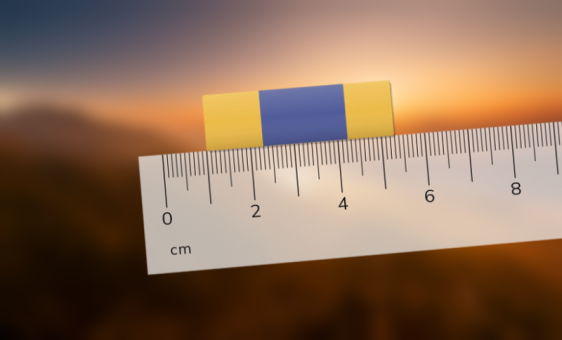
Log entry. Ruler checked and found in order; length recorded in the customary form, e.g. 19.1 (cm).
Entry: 4.3 (cm)
